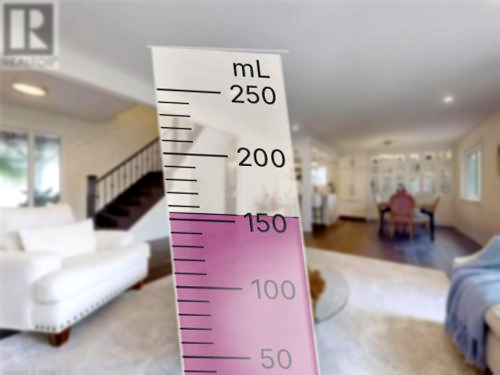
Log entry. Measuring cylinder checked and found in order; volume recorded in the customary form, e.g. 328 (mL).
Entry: 155 (mL)
